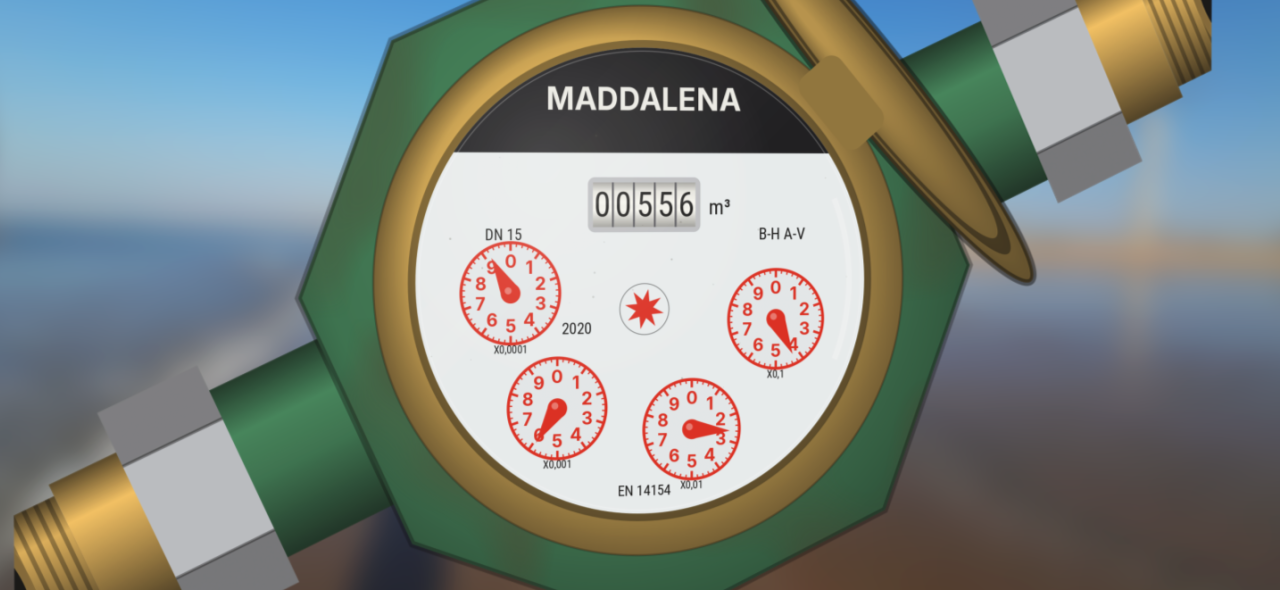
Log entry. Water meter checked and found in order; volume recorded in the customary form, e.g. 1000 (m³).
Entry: 556.4259 (m³)
